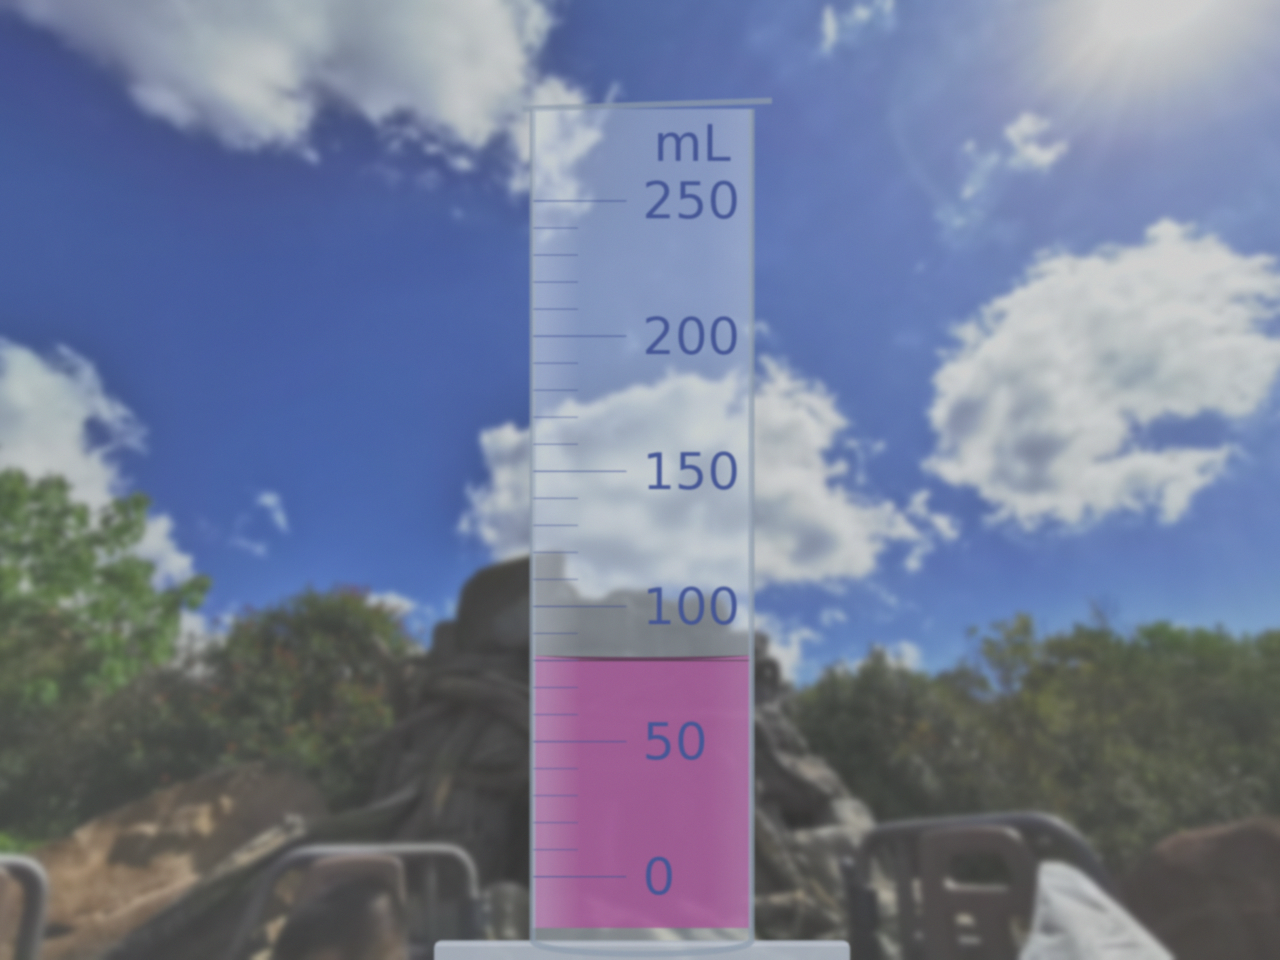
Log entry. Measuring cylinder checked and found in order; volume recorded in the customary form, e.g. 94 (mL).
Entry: 80 (mL)
